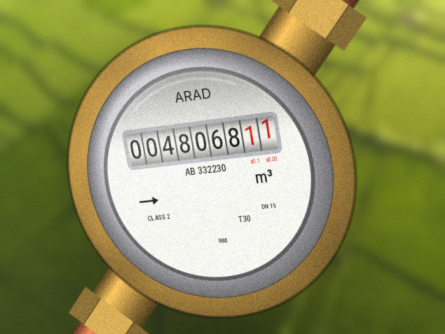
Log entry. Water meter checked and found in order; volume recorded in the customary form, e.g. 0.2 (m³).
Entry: 48068.11 (m³)
